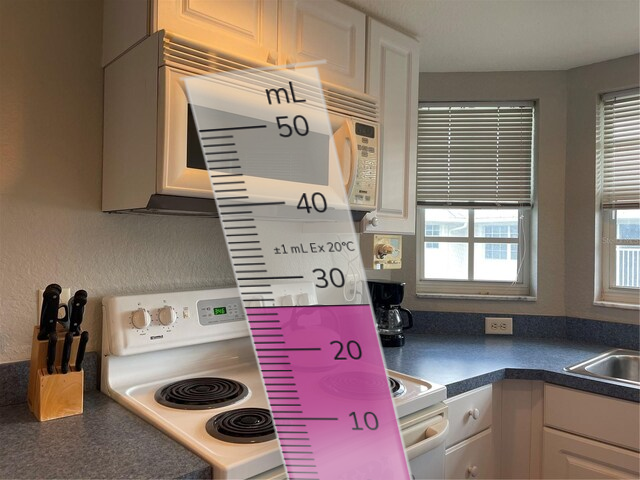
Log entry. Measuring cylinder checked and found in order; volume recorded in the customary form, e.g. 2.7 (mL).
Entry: 26 (mL)
